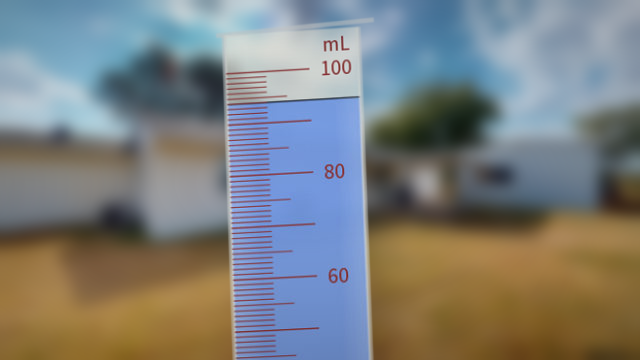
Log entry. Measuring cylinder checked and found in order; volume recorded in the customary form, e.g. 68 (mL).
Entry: 94 (mL)
